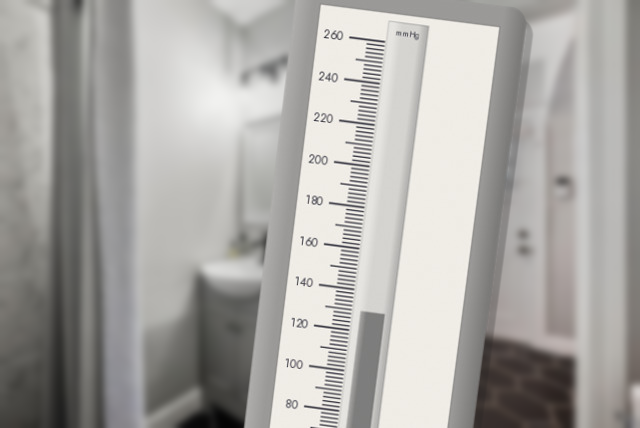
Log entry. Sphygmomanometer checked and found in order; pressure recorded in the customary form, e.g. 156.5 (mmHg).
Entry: 130 (mmHg)
